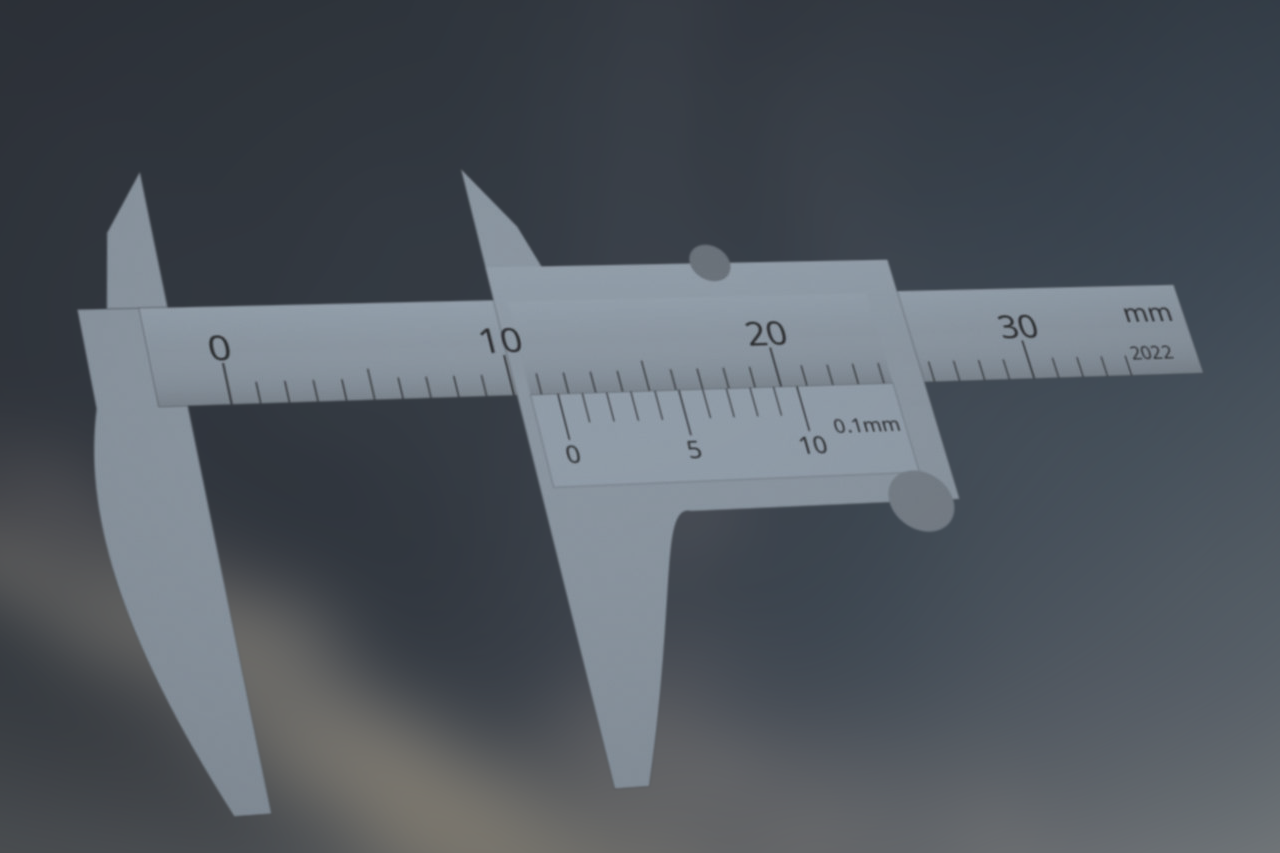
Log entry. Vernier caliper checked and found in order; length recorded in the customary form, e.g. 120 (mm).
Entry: 11.6 (mm)
